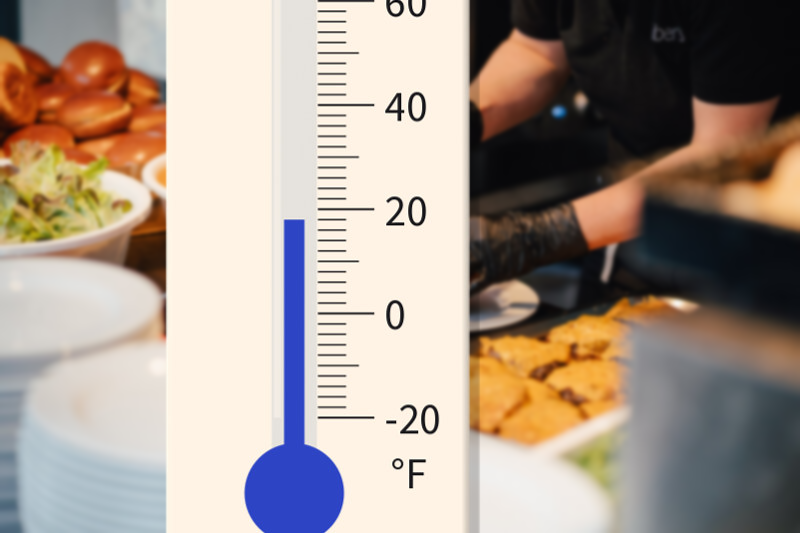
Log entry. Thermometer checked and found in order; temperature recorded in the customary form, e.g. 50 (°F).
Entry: 18 (°F)
